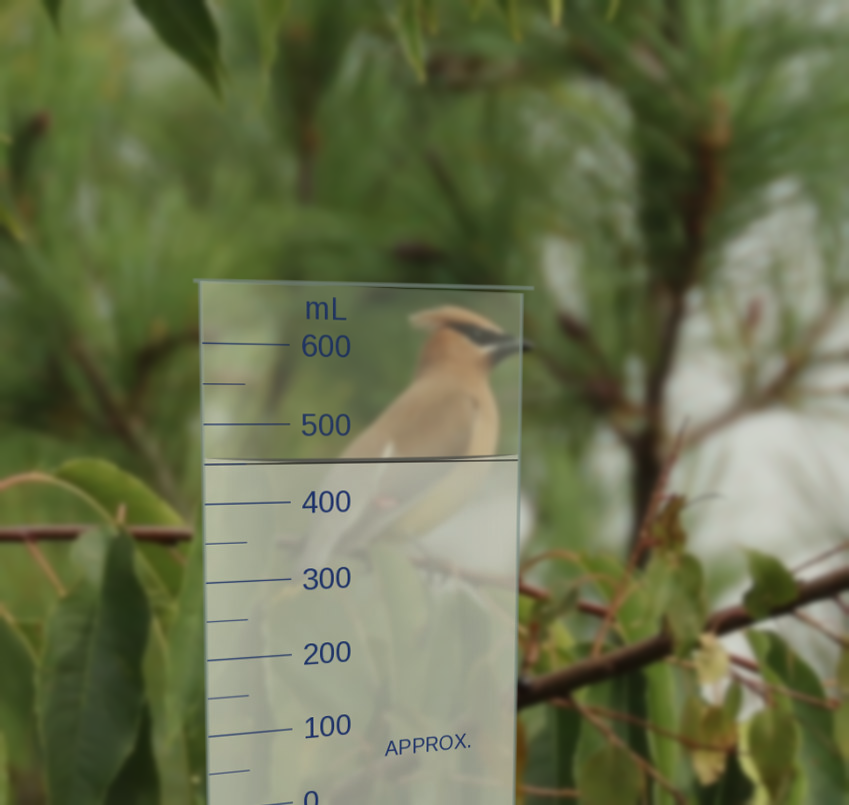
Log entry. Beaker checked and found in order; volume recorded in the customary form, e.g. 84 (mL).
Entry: 450 (mL)
